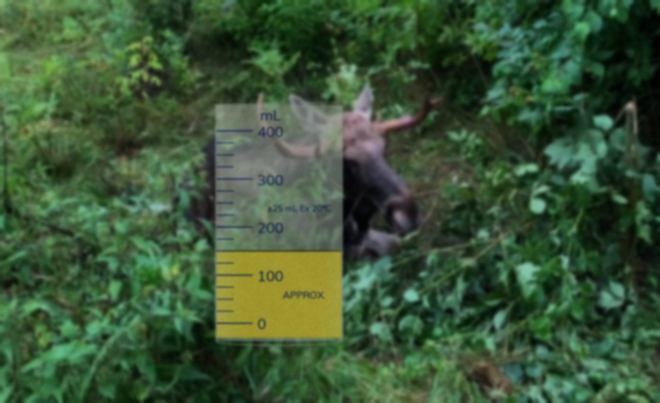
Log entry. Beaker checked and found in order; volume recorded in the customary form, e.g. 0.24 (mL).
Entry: 150 (mL)
